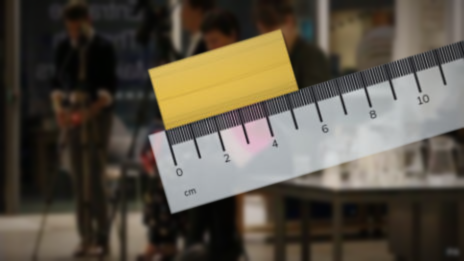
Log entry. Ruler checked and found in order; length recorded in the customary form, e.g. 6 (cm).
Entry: 5.5 (cm)
